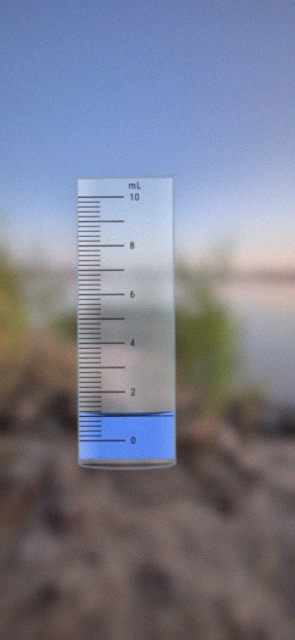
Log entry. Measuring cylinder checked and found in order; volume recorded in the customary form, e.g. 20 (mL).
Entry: 1 (mL)
